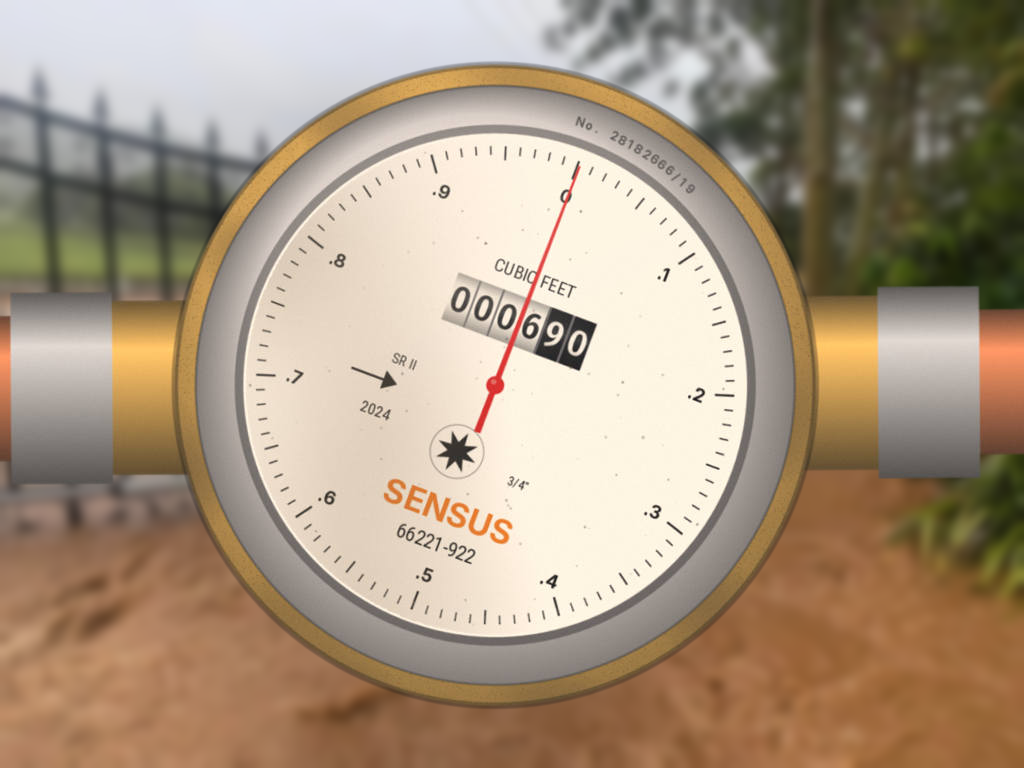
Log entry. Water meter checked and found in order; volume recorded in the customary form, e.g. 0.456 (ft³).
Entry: 690.00 (ft³)
